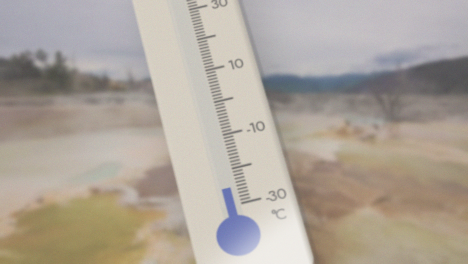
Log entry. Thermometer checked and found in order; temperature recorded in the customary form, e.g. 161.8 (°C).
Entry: -25 (°C)
